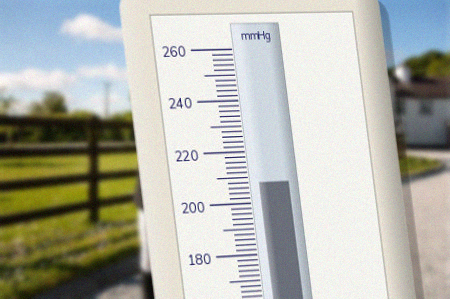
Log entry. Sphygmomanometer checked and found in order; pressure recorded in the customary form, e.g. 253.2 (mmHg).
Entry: 208 (mmHg)
